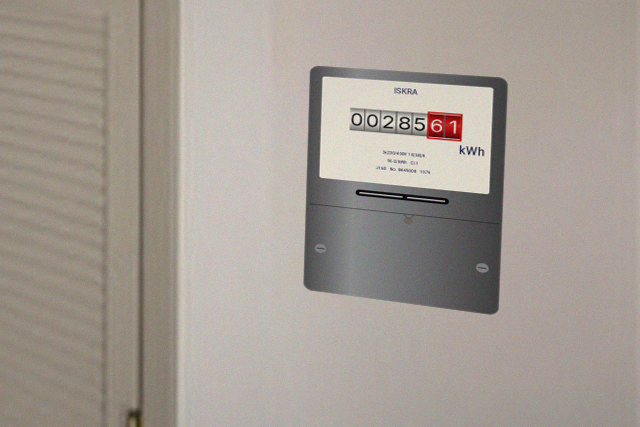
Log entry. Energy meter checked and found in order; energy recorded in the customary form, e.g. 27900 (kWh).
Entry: 285.61 (kWh)
